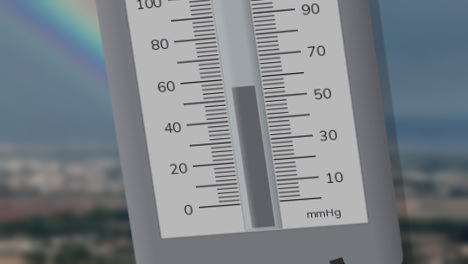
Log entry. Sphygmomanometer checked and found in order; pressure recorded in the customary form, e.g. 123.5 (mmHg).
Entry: 56 (mmHg)
